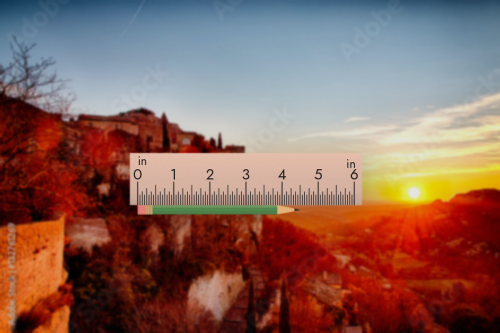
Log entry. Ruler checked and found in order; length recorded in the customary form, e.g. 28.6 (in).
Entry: 4.5 (in)
